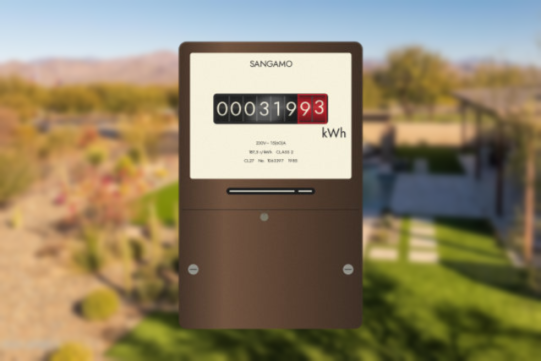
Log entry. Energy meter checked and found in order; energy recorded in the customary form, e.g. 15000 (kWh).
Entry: 319.93 (kWh)
